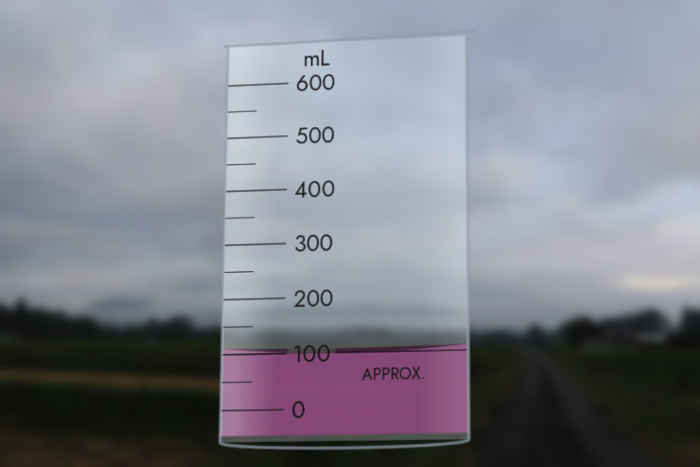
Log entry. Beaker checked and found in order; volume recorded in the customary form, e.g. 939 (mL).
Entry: 100 (mL)
